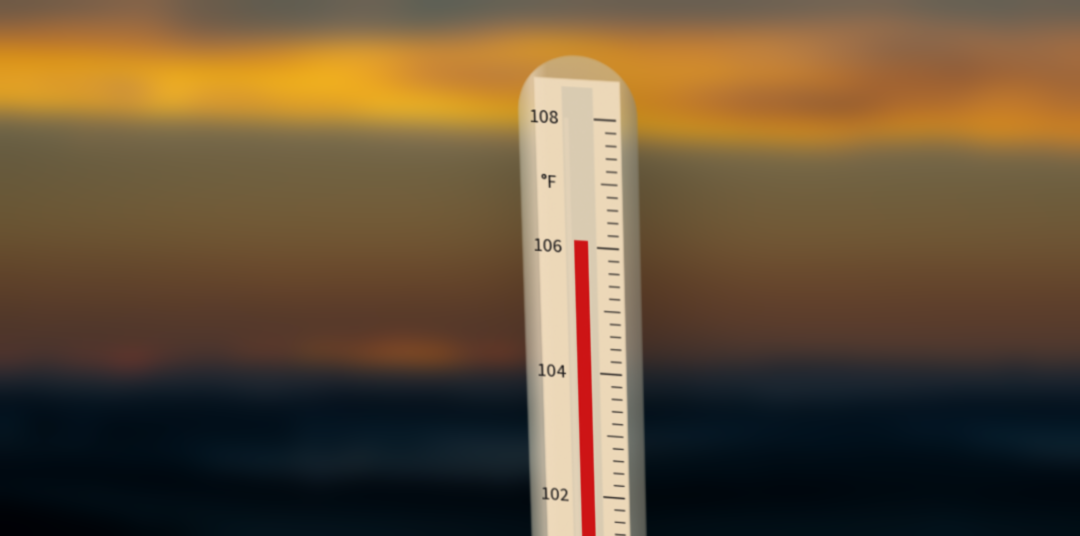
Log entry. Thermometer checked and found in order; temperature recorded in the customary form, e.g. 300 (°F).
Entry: 106.1 (°F)
